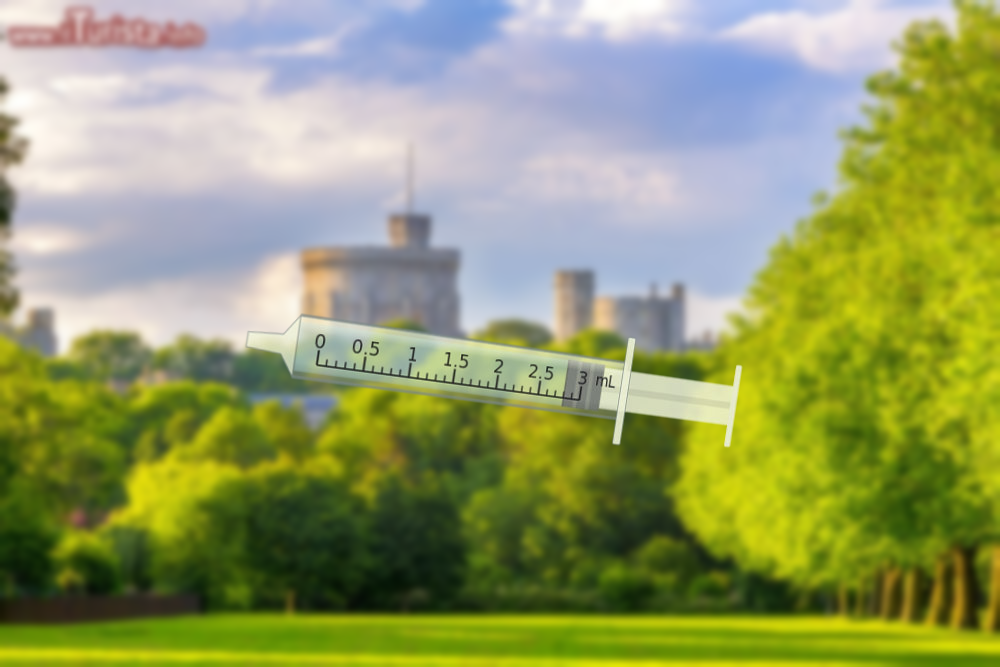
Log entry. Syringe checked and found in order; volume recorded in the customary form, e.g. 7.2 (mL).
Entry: 2.8 (mL)
